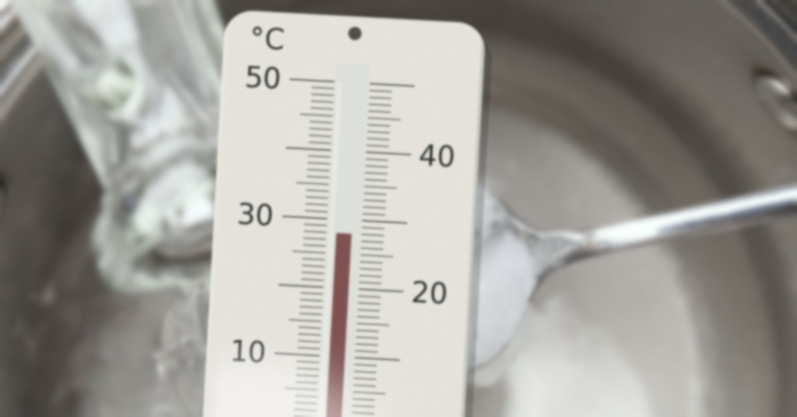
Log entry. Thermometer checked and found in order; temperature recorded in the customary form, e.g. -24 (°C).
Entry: 28 (°C)
